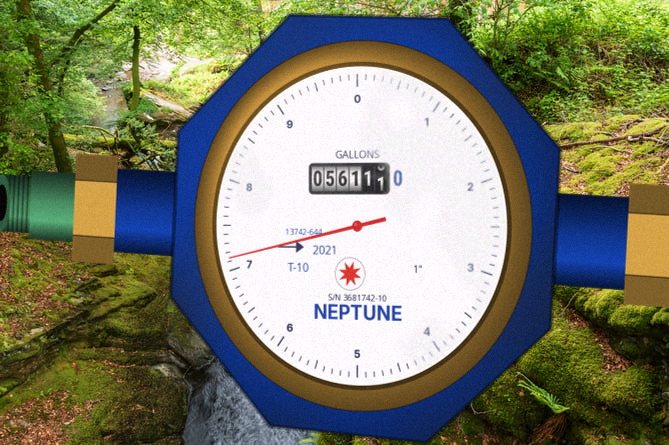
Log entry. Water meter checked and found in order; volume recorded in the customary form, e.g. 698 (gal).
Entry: 561107.1 (gal)
